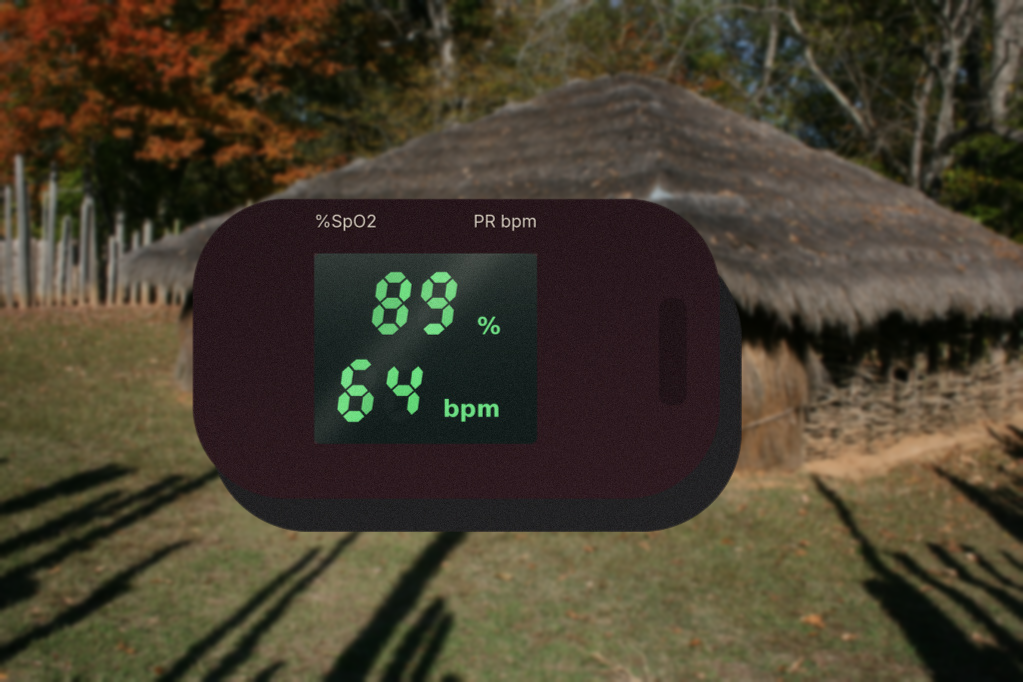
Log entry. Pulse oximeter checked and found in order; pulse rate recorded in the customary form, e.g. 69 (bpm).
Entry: 64 (bpm)
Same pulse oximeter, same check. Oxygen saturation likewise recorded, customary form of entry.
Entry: 89 (%)
